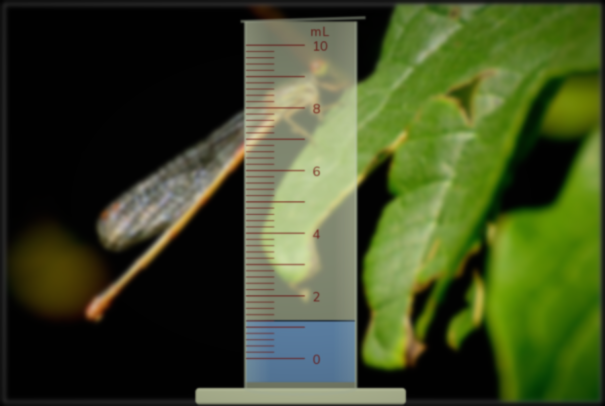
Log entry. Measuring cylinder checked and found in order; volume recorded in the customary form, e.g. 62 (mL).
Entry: 1.2 (mL)
